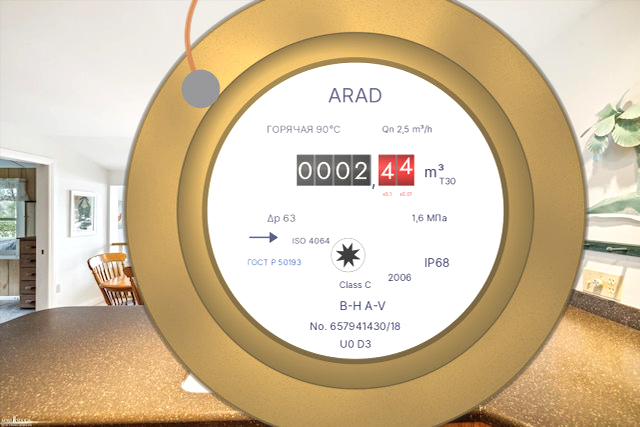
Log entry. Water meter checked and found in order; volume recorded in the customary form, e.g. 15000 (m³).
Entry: 2.44 (m³)
